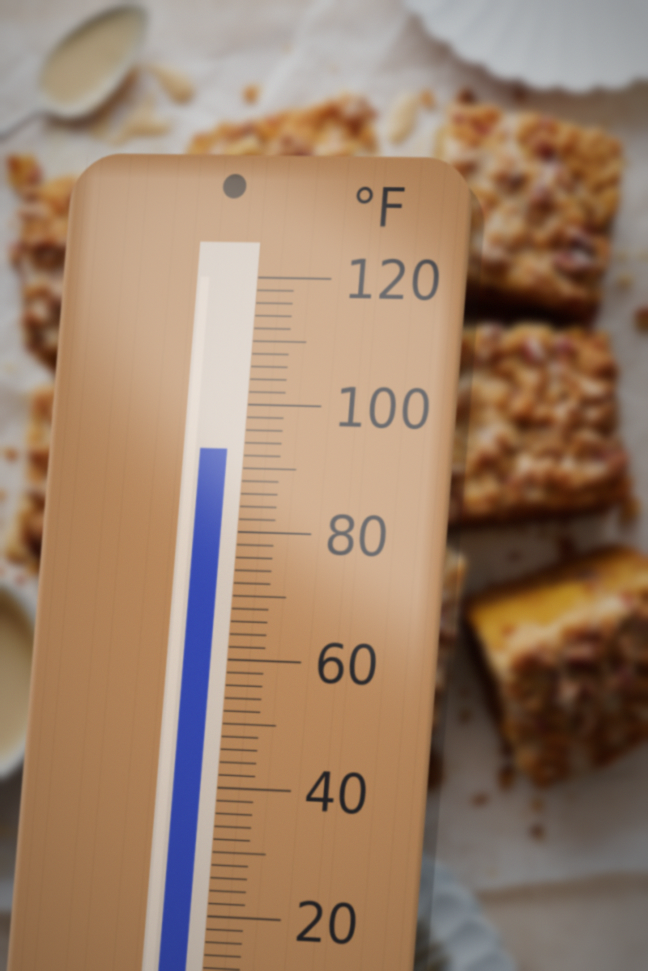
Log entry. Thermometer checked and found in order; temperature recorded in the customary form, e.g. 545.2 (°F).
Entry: 93 (°F)
